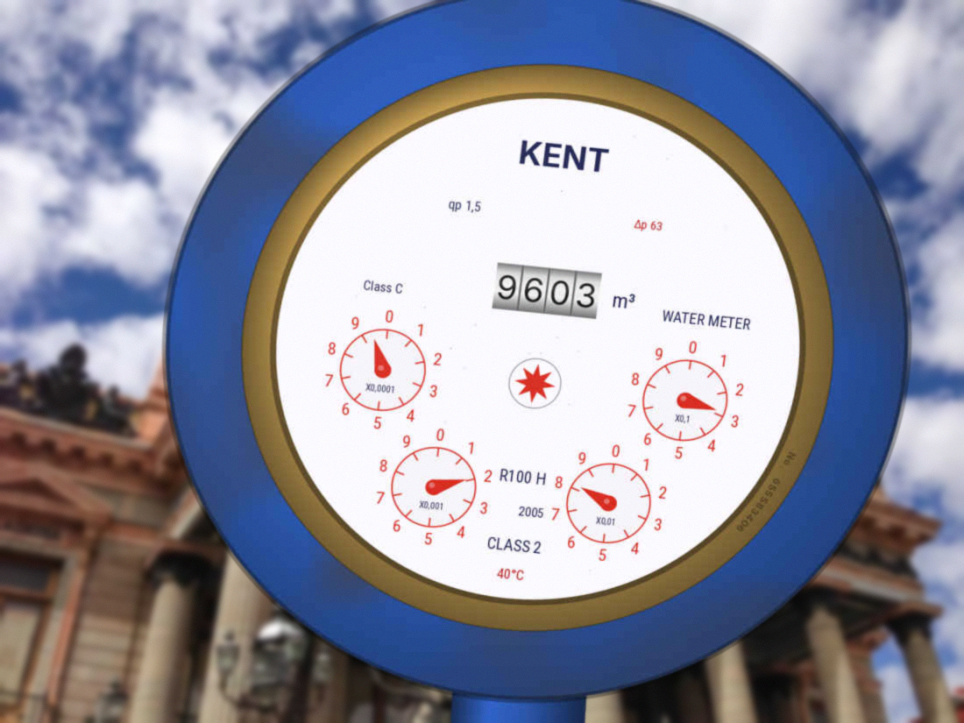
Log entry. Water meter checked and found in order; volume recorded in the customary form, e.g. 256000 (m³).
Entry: 9603.2819 (m³)
